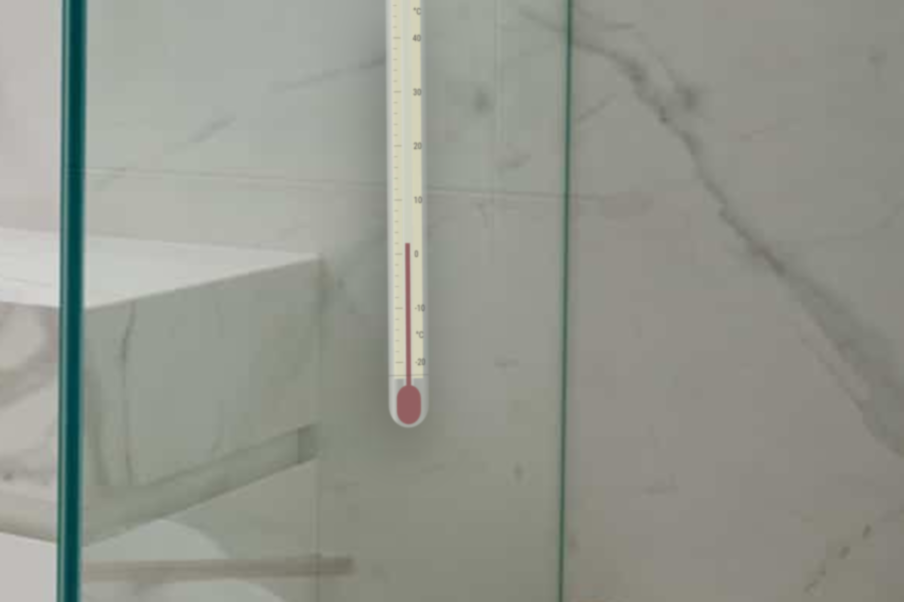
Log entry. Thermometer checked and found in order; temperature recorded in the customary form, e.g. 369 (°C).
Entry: 2 (°C)
